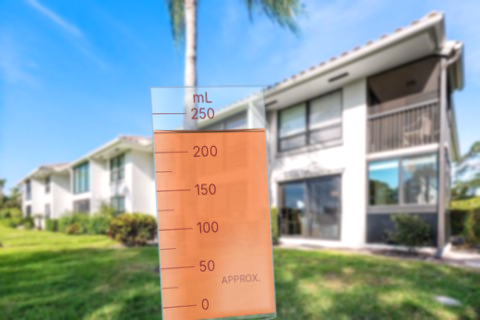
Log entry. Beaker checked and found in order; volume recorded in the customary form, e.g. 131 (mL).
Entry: 225 (mL)
